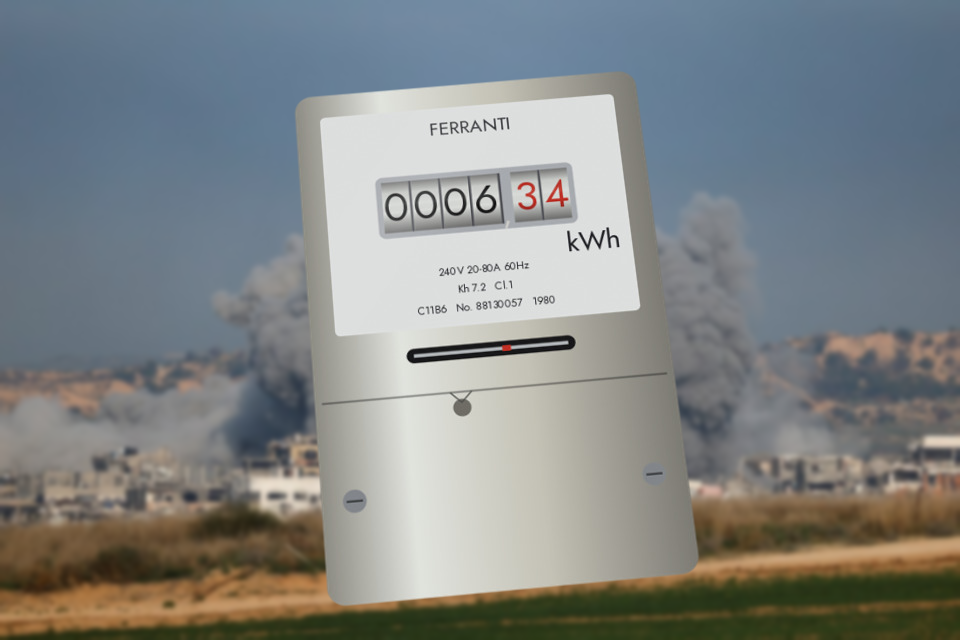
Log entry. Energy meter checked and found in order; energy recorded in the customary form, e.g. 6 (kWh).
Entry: 6.34 (kWh)
